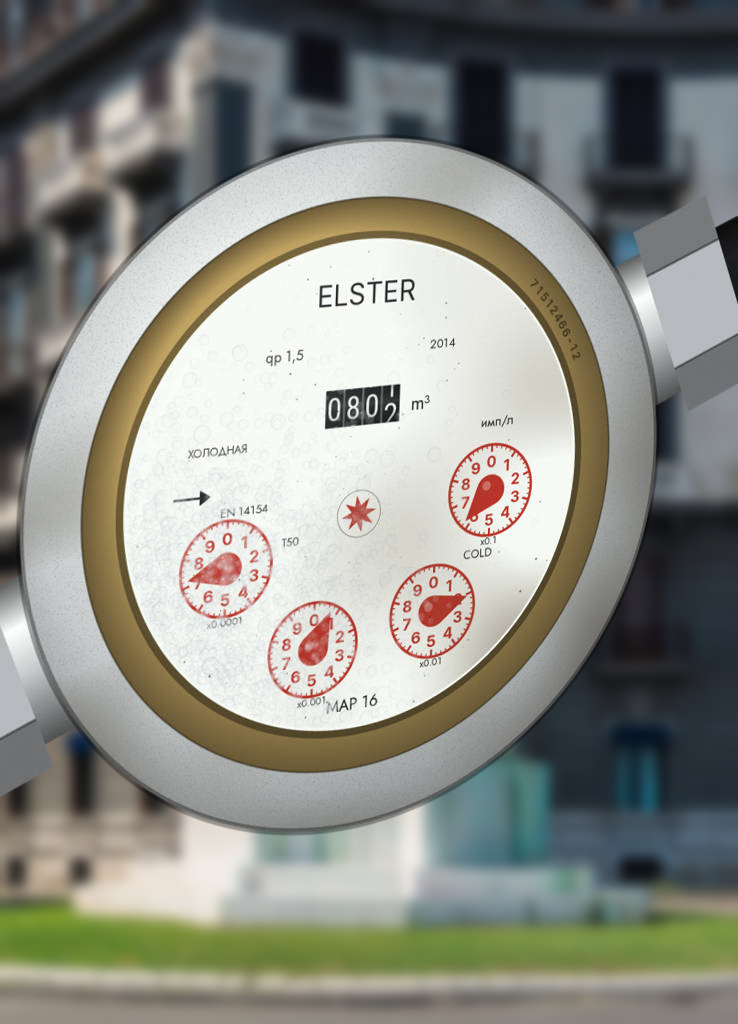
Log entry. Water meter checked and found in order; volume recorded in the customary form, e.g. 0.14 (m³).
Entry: 801.6207 (m³)
